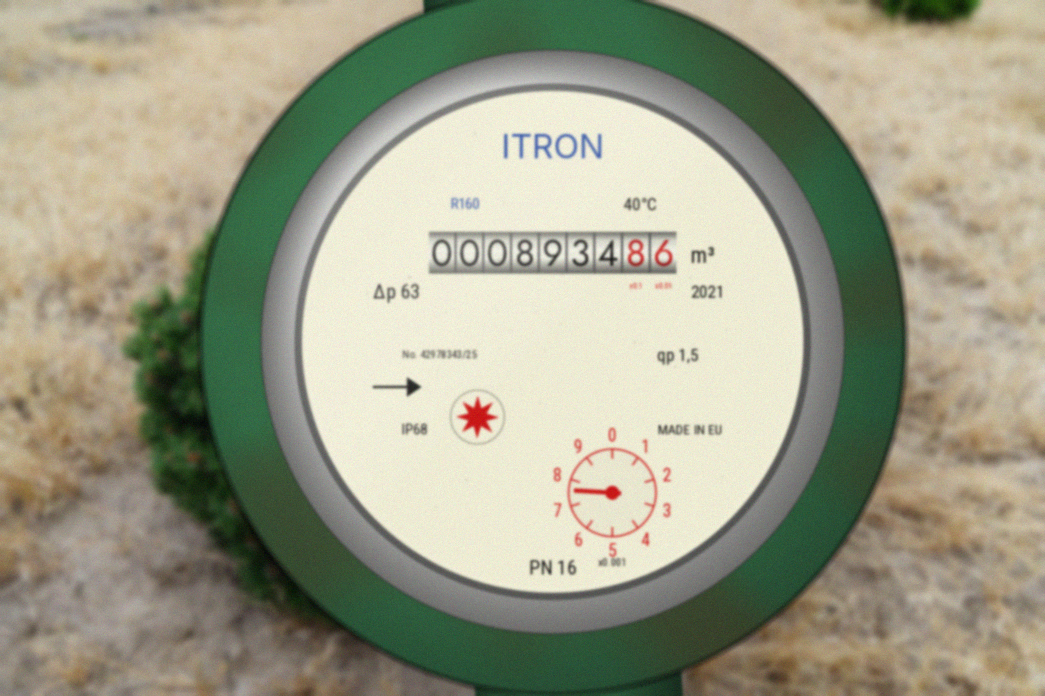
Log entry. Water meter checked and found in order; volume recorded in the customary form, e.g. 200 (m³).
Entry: 8934.867 (m³)
